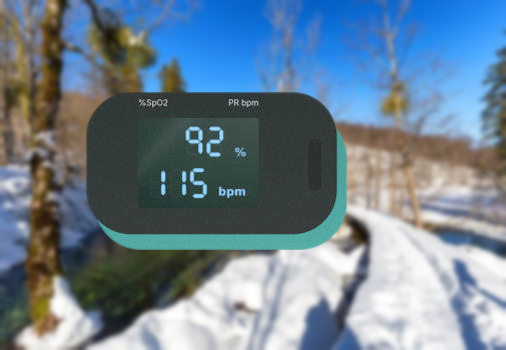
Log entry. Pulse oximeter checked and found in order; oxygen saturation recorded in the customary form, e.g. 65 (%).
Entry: 92 (%)
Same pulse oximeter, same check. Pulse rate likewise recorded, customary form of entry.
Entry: 115 (bpm)
